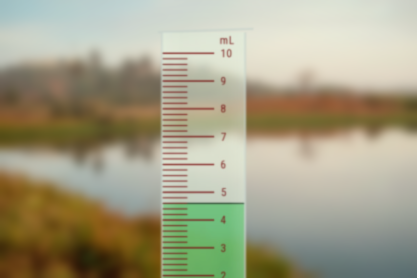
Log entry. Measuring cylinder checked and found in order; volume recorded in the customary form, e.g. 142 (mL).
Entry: 4.6 (mL)
